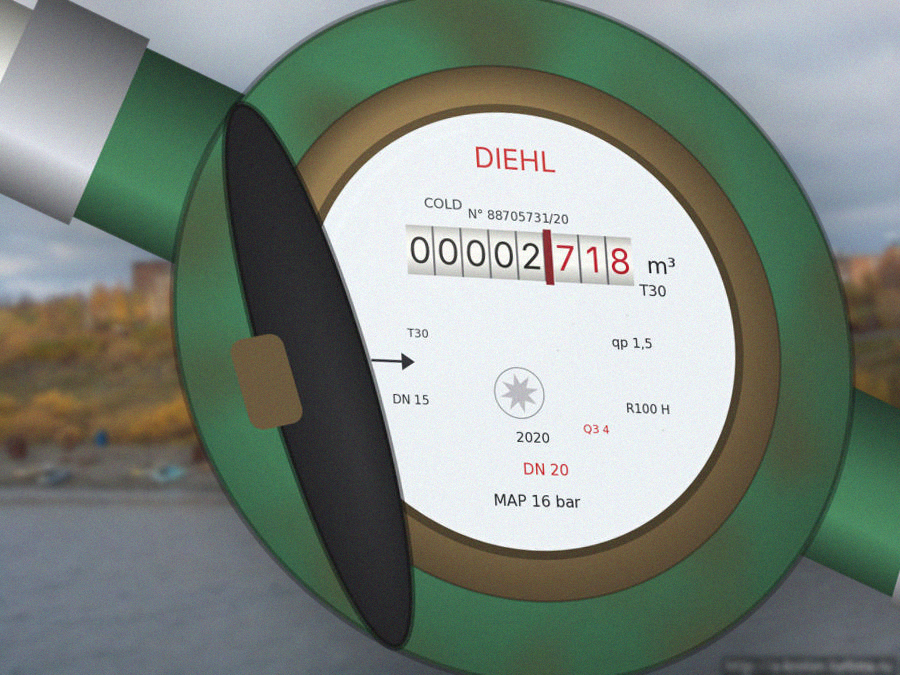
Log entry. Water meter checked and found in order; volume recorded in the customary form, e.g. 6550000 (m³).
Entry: 2.718 (m³)
